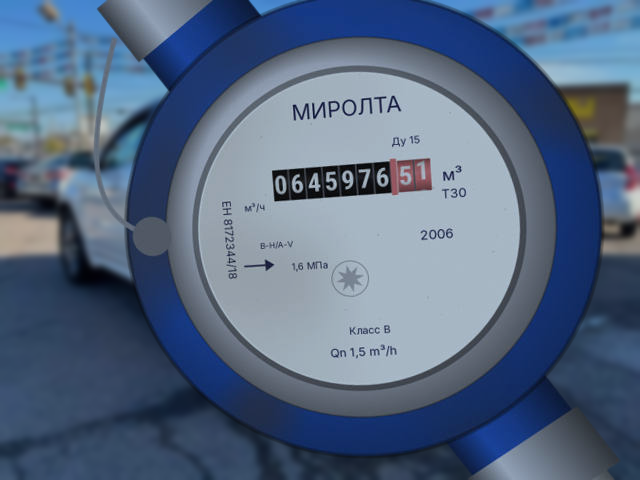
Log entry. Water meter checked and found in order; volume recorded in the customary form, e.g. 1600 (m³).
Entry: 645976.51 (m³)
